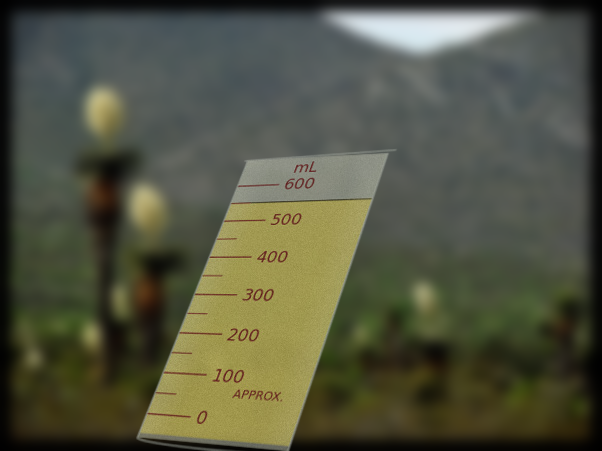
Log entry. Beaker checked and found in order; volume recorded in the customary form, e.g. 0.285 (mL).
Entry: 550 (mL)
